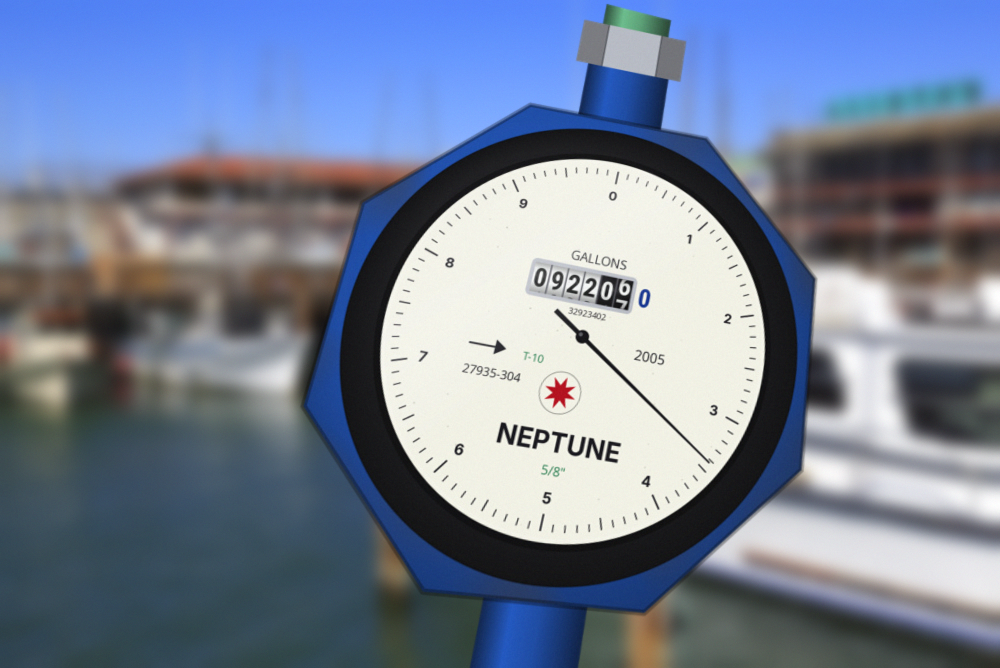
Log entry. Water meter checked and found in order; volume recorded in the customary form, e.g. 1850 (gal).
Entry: 922063.4 (gal)
